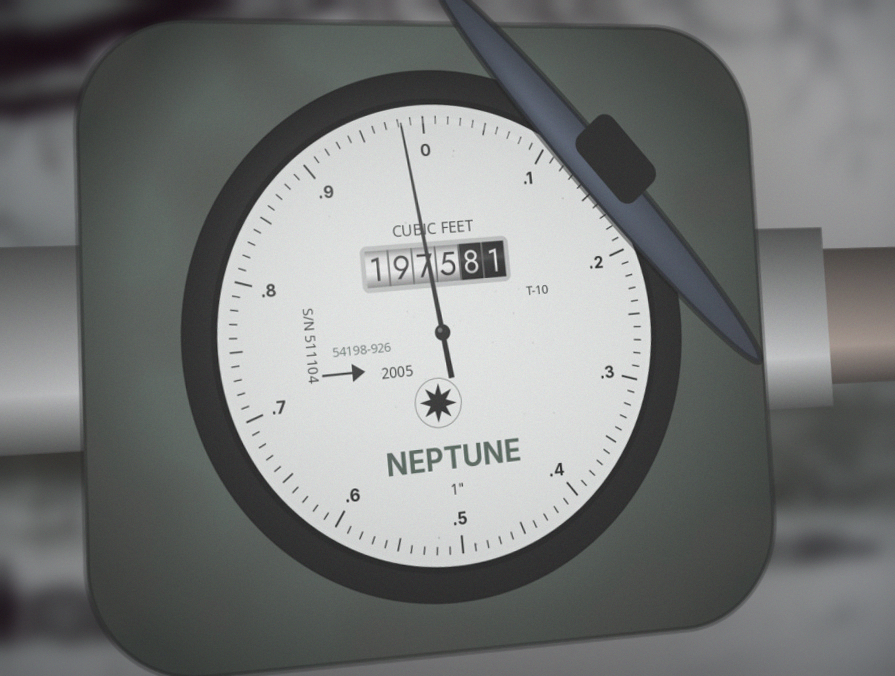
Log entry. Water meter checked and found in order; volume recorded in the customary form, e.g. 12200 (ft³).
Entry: 197580.98 (ft³)
